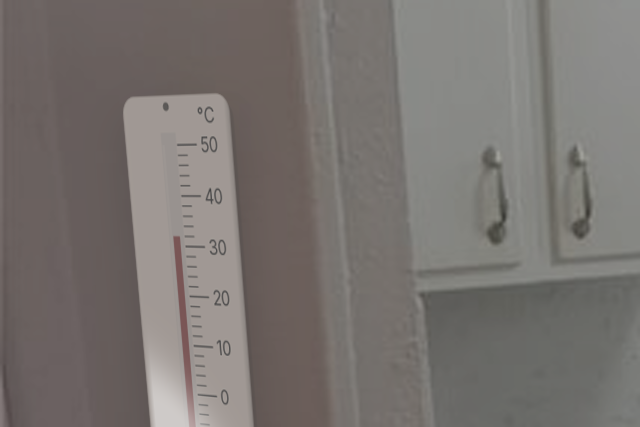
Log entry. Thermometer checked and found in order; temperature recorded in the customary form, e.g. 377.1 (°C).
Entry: 32 (°C)
